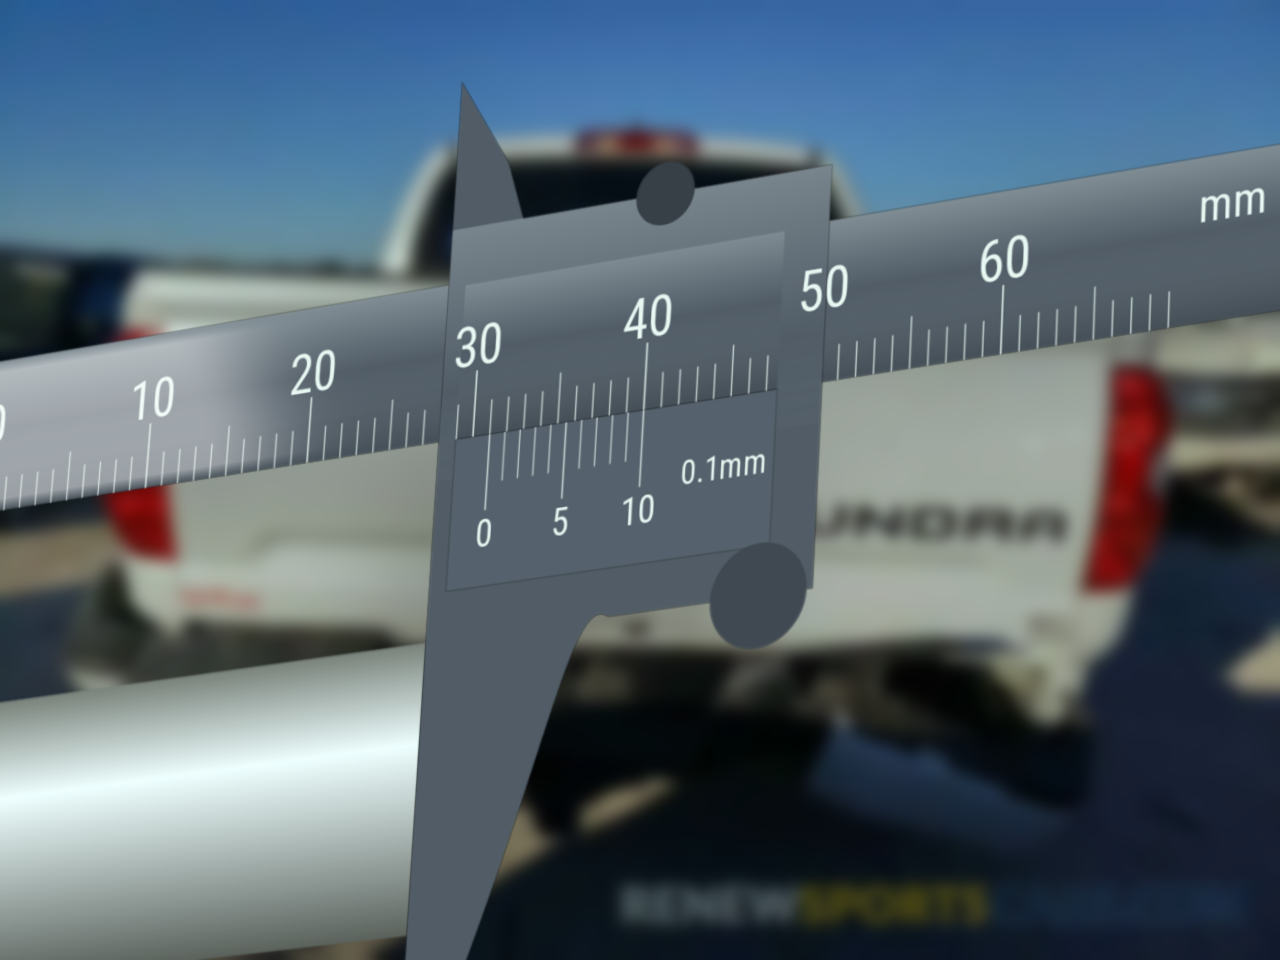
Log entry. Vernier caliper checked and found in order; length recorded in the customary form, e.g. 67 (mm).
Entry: 31.0 (mm)
